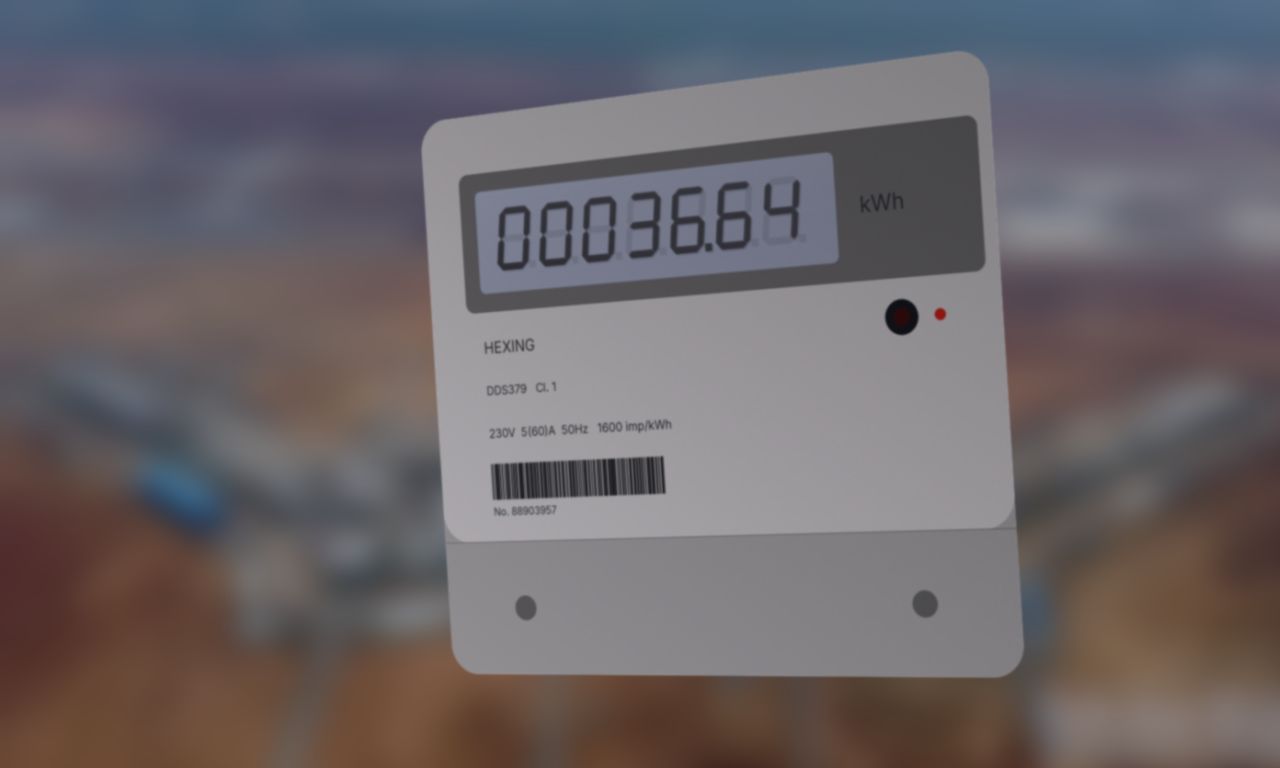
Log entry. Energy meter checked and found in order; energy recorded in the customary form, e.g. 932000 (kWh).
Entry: 36.64 (kWh)
